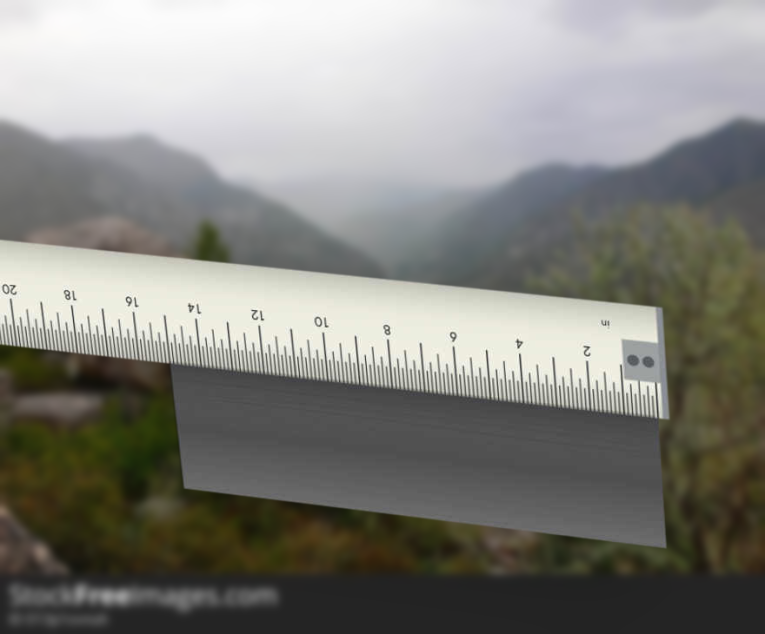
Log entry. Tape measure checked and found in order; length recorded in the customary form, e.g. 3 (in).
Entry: 15 (in)
